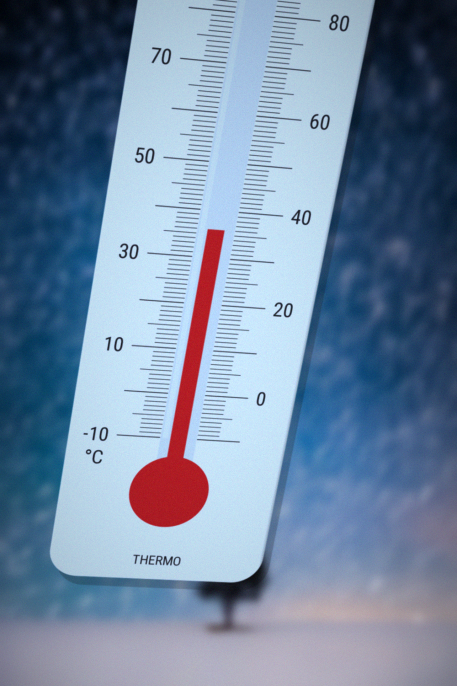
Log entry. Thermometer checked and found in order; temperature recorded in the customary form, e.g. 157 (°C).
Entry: 36 (°C)
